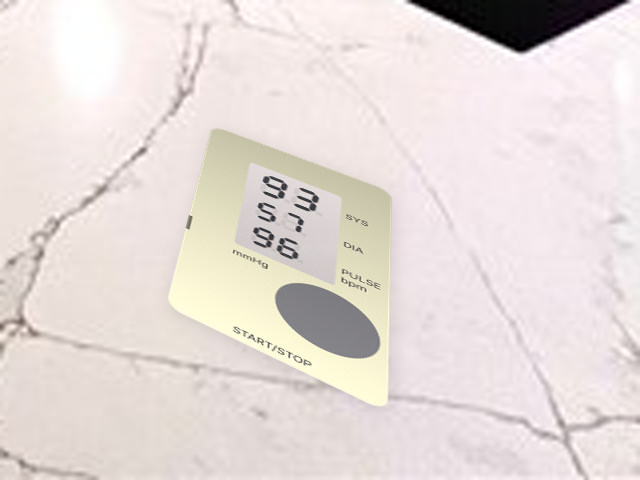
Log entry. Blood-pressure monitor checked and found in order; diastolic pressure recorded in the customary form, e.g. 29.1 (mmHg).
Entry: 57 (mmHg)
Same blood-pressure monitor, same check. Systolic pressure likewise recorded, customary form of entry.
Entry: 93 (mmHg)
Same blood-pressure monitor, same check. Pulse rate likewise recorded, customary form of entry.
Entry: 96 (bpm)
